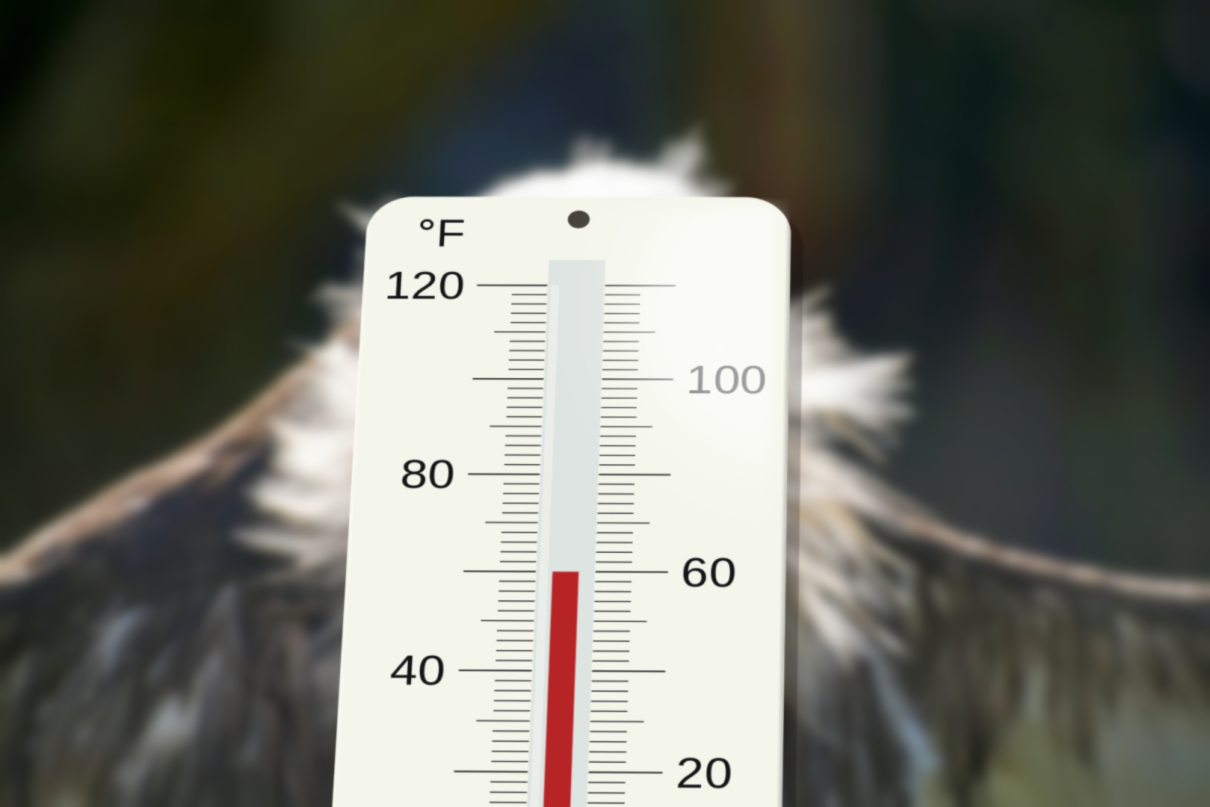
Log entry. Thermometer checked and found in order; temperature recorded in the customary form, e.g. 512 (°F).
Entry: 60 (°F)
